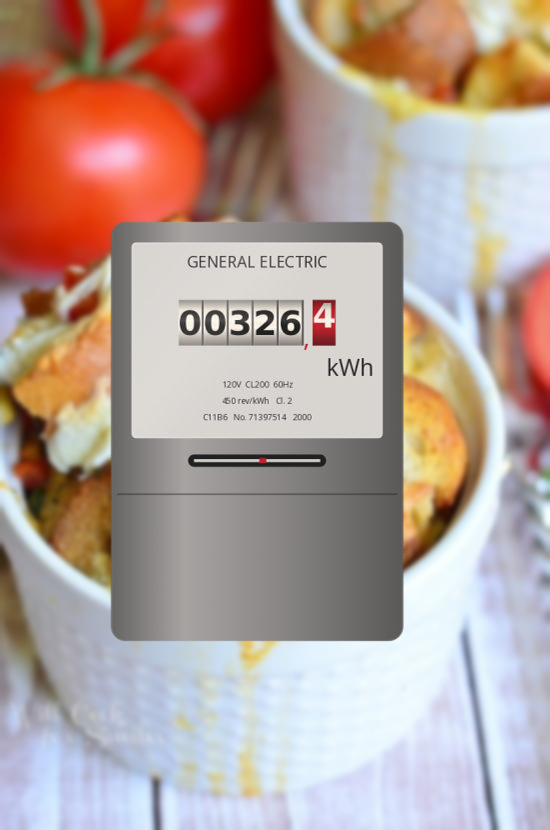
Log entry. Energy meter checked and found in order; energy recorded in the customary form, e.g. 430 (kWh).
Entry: 326.4 (kWh)
